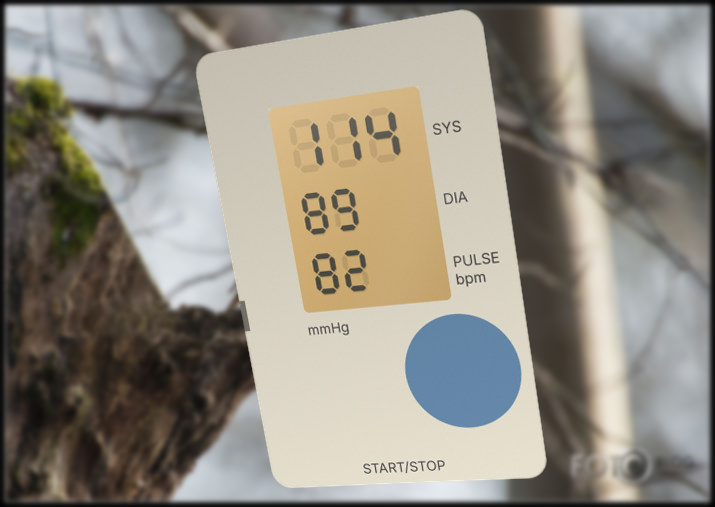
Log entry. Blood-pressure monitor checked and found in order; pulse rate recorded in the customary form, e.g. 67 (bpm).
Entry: 82 (bpm)
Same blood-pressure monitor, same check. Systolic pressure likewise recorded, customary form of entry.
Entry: 114 (mmHg)
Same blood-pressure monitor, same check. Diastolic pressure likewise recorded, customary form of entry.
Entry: 89 (mmHg)
